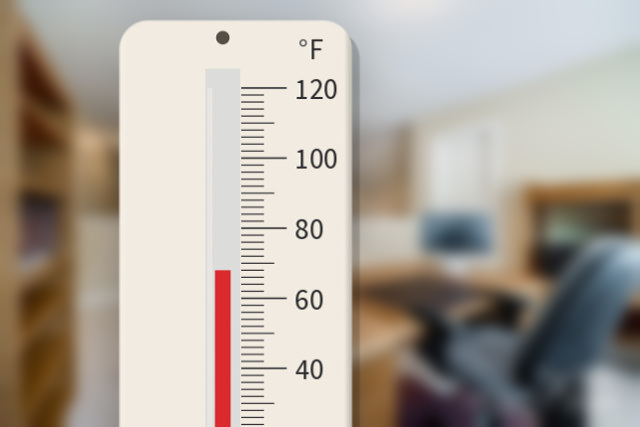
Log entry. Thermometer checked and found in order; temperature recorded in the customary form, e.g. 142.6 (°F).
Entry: 68 (°F)
